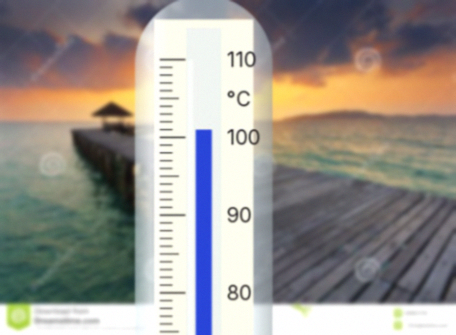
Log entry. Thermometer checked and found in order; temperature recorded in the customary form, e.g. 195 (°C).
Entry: 101 (°C)
